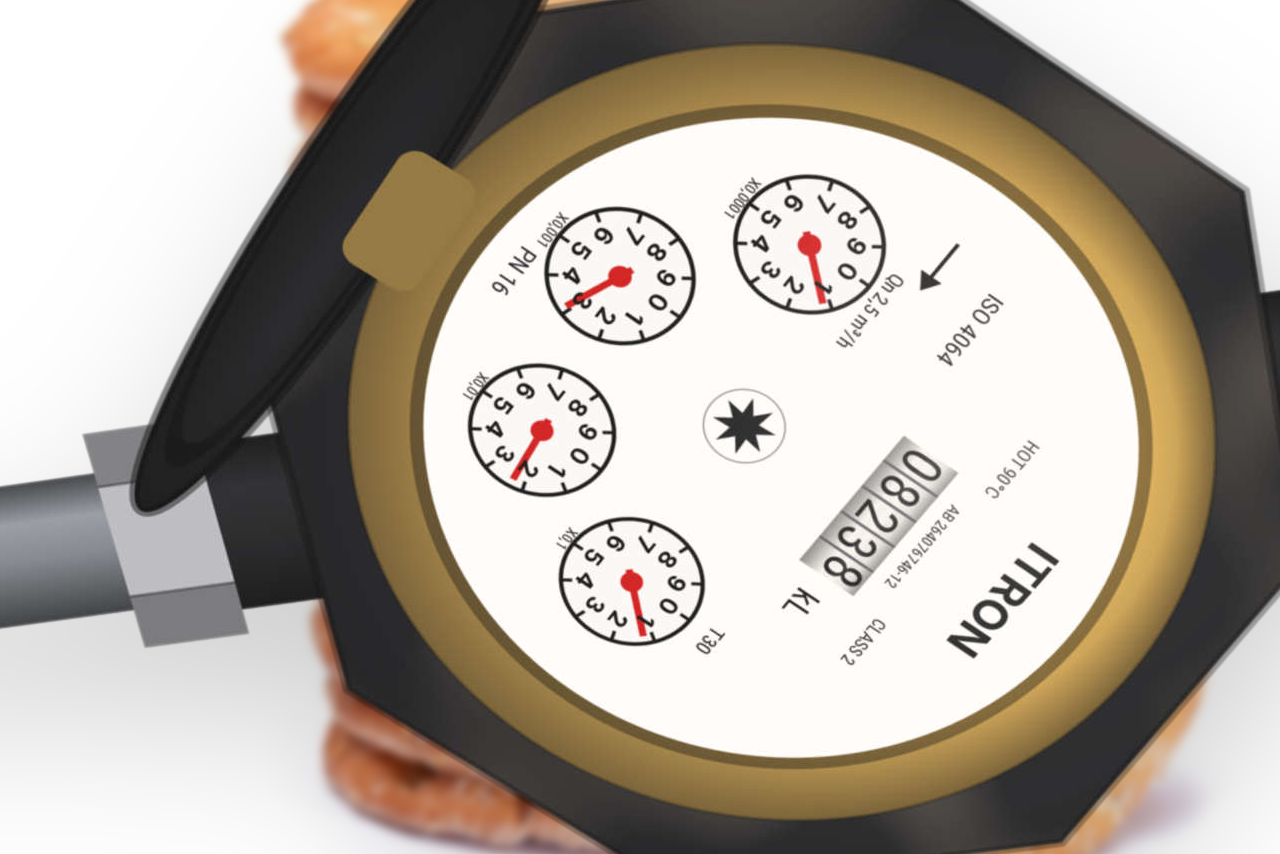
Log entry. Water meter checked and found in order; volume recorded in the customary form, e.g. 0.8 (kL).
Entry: 8238.1231 (kL)
